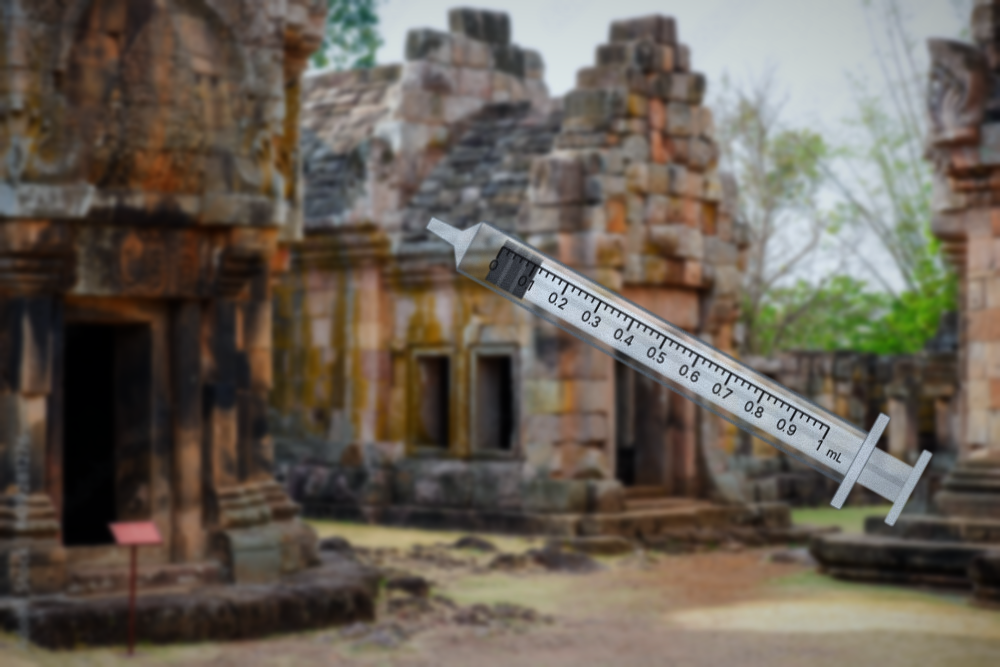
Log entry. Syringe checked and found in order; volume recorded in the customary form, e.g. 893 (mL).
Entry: 0 (mL)
